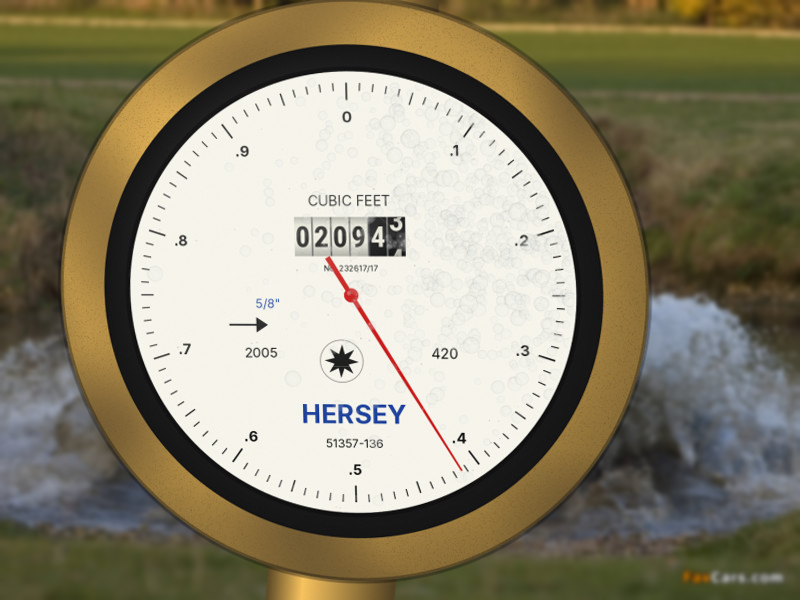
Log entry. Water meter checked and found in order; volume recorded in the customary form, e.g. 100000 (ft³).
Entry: 20943.41 (ft³)
